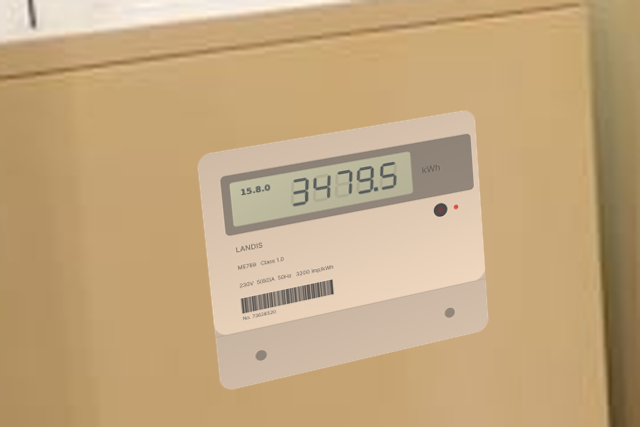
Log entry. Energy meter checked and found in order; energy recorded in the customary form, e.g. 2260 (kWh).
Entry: 3479.5 (kWh)
